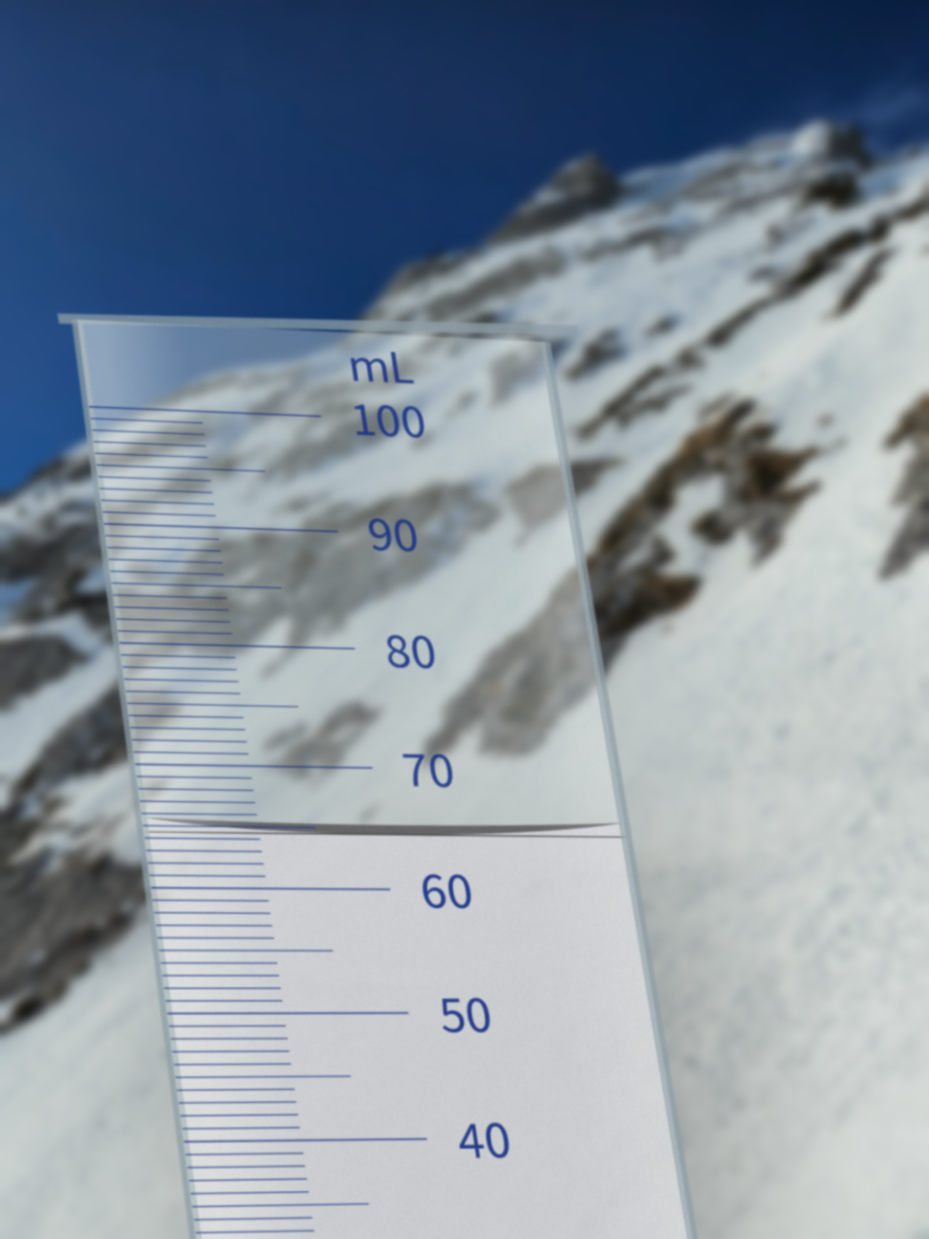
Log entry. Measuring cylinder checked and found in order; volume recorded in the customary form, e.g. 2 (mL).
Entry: 64.5 (mL)
